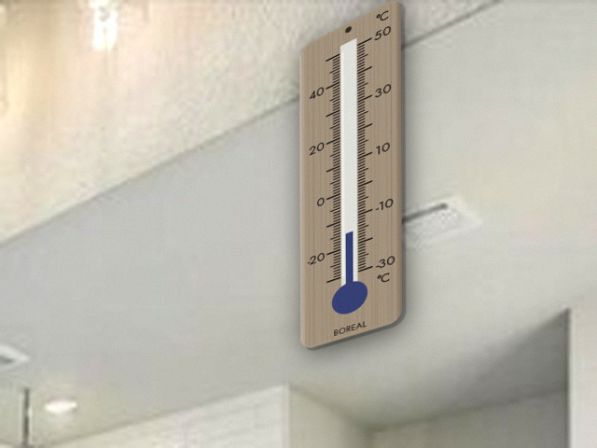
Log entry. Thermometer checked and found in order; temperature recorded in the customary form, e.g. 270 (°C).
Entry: -15 (°C)
